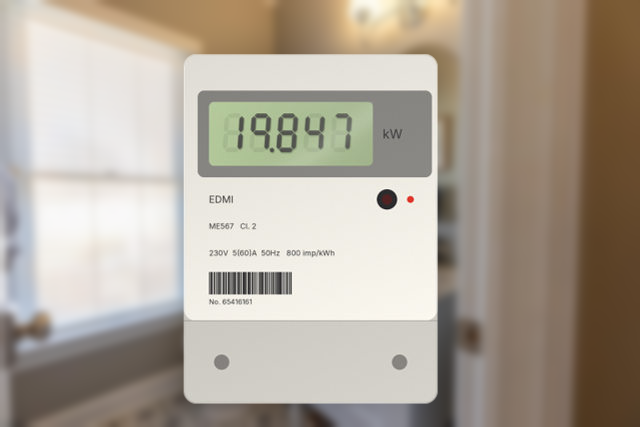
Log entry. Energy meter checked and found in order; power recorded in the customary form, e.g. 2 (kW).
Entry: 19.847 (kW)
